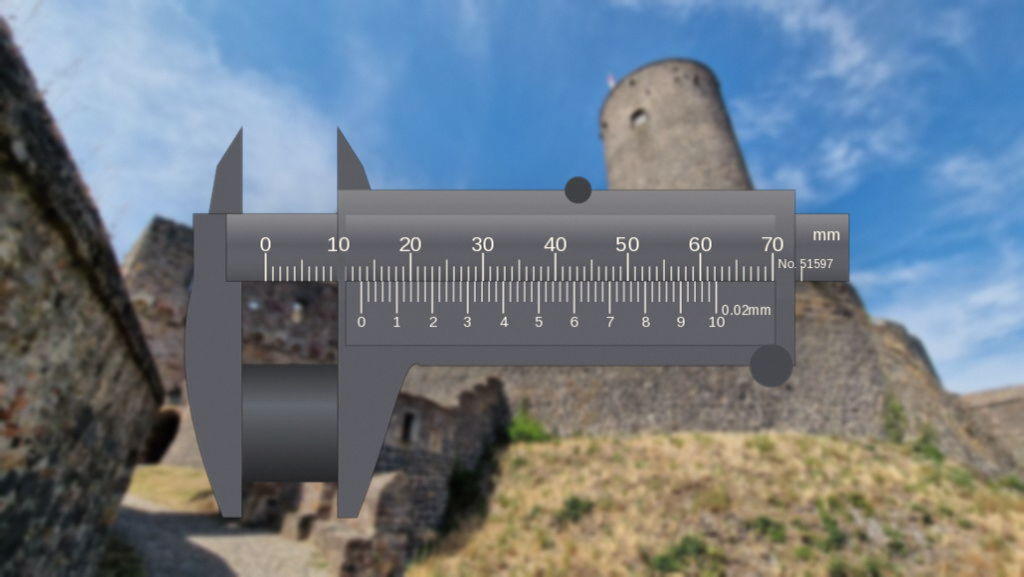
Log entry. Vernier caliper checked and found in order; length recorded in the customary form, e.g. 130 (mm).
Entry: 13.2 (mm)
